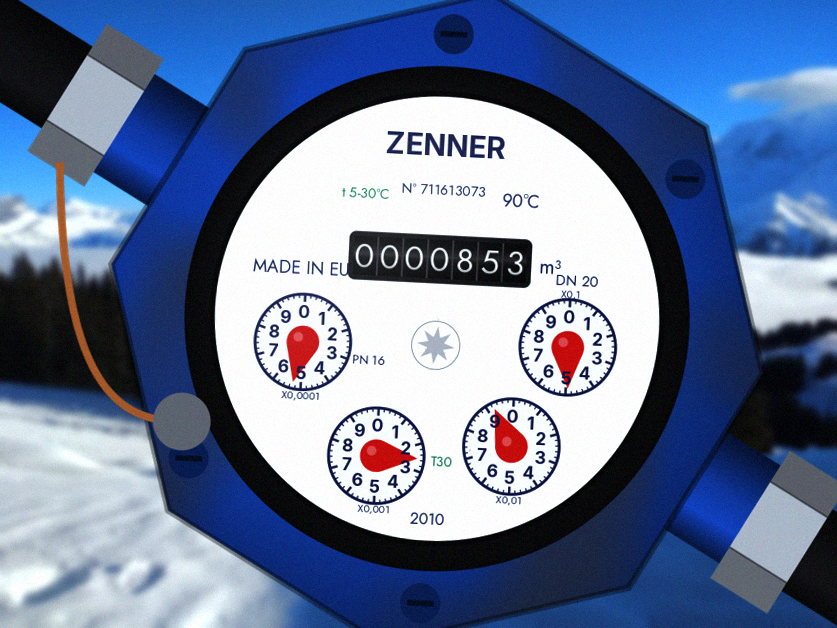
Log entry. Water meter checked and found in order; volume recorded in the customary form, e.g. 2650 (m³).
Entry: 853.4925 (m³)
